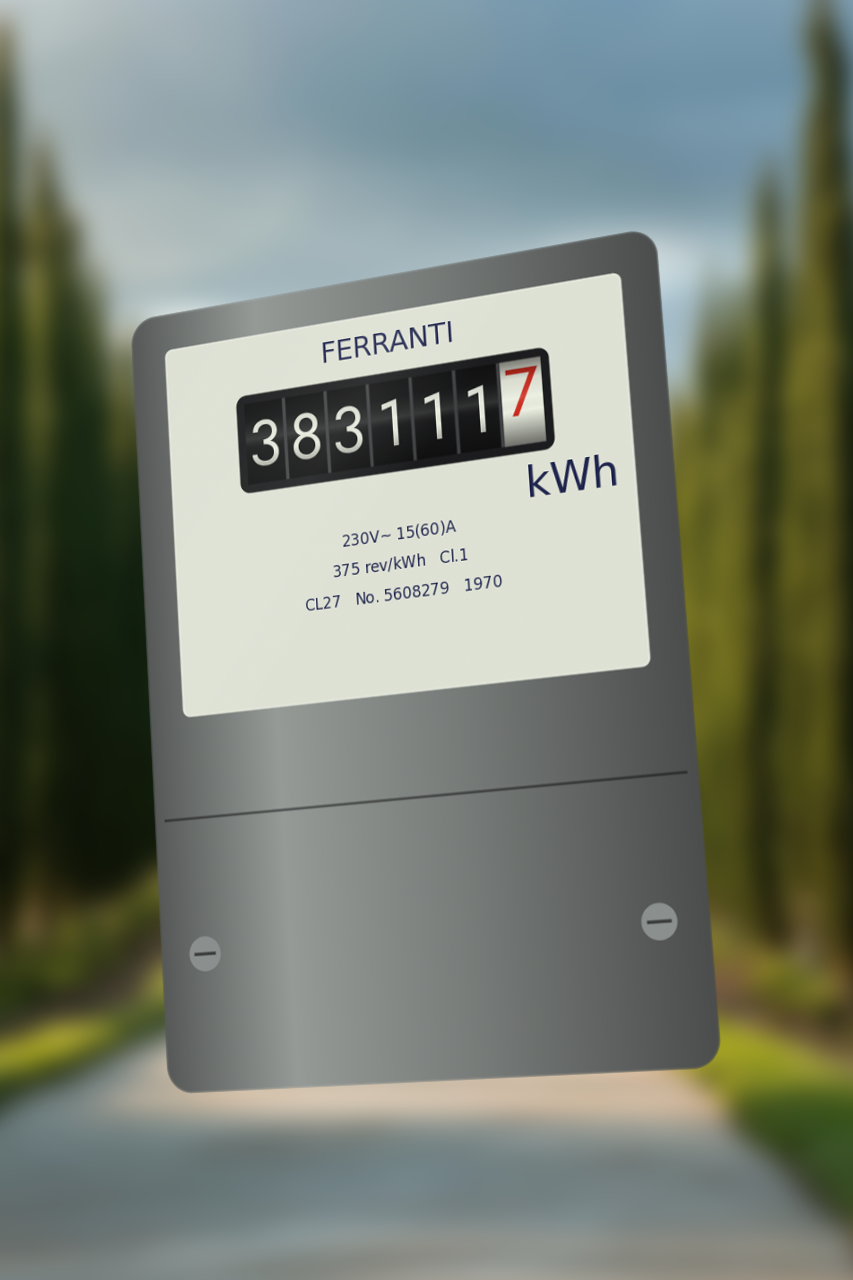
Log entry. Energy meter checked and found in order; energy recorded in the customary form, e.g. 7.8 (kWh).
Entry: 383111.7 (kWh)
